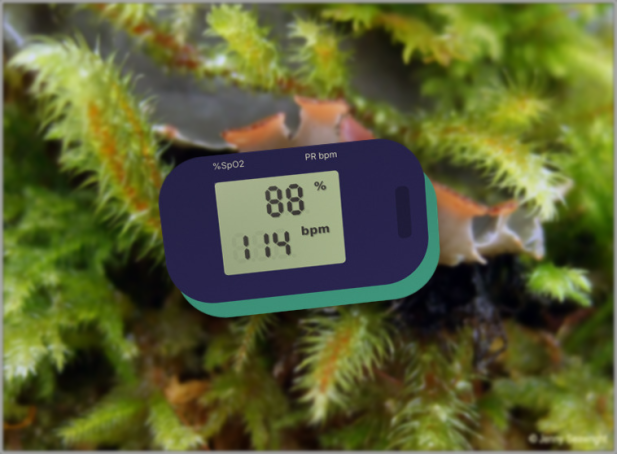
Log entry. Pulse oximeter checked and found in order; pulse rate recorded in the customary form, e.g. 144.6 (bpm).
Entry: 114 (bpm)
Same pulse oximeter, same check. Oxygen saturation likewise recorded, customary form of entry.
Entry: 88 (%)
